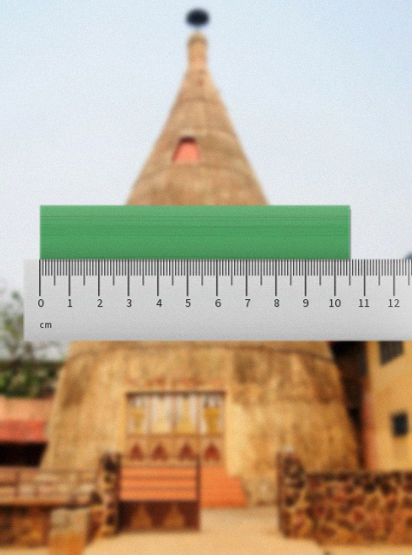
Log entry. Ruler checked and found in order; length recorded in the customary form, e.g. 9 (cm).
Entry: 10.5 (cm)
